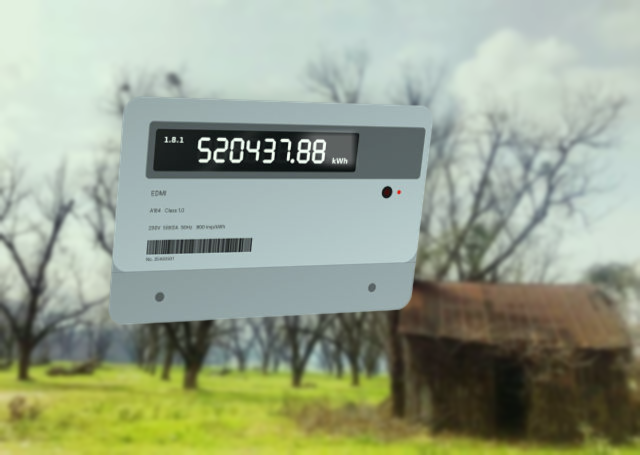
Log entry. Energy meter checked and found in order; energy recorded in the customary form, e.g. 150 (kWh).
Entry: 520437.88 (kWh)
